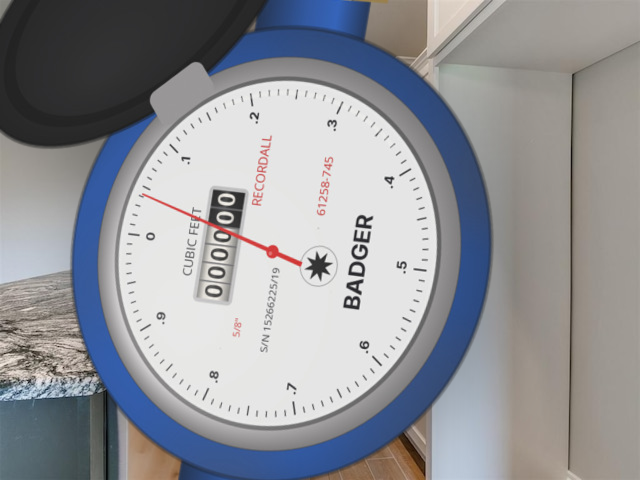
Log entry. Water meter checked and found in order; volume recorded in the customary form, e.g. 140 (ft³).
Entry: 0.04 (ft³)
